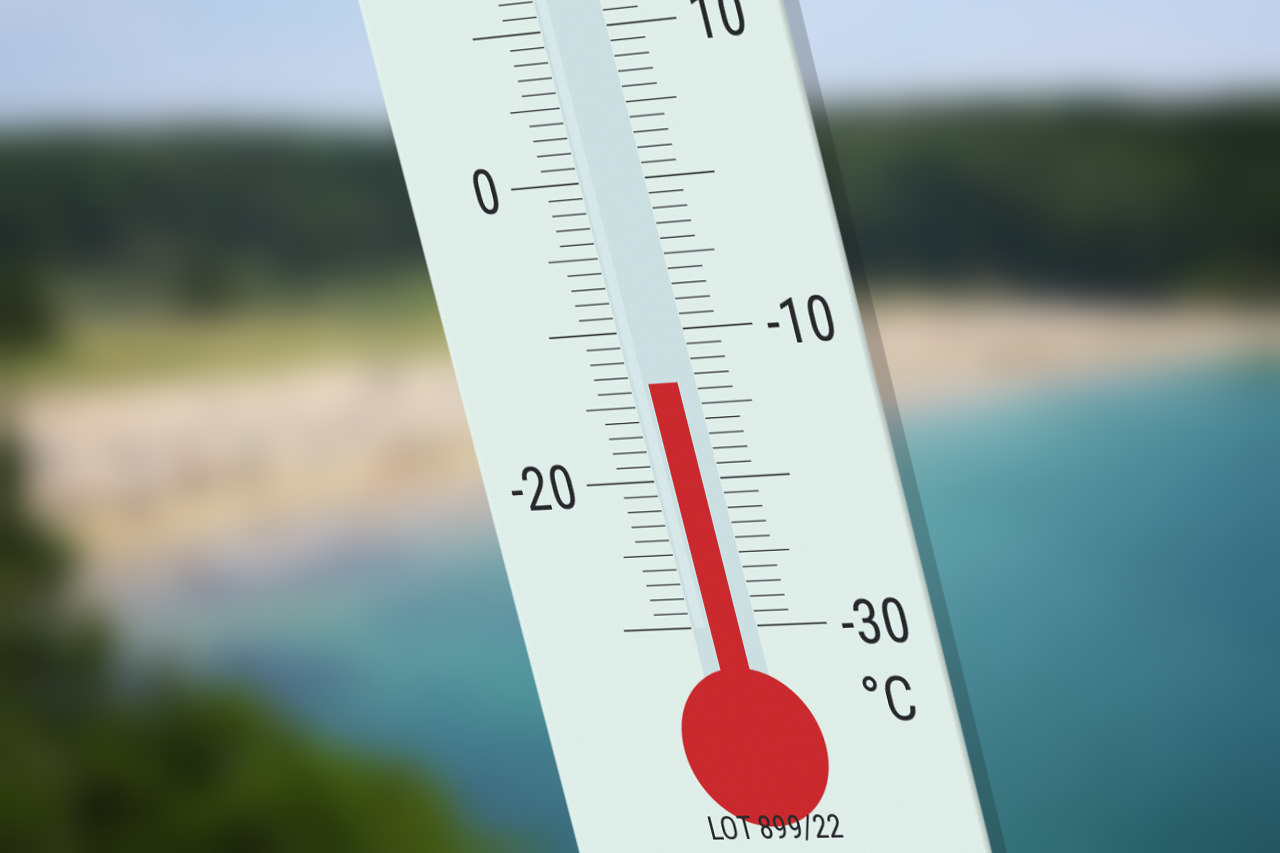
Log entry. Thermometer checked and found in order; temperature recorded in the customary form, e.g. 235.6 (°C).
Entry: -13.5 (°C)
